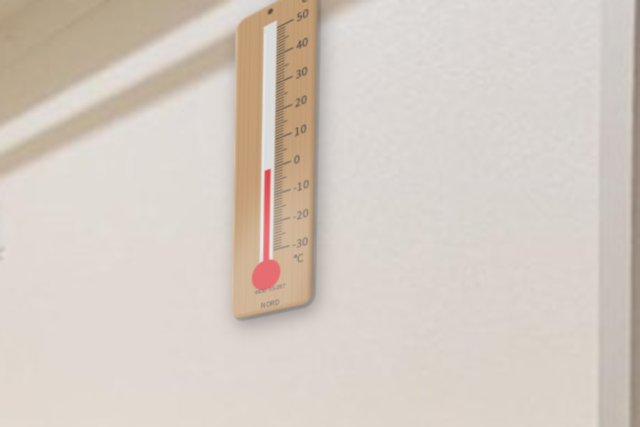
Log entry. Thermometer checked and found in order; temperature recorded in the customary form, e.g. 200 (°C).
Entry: 0 (°C)
